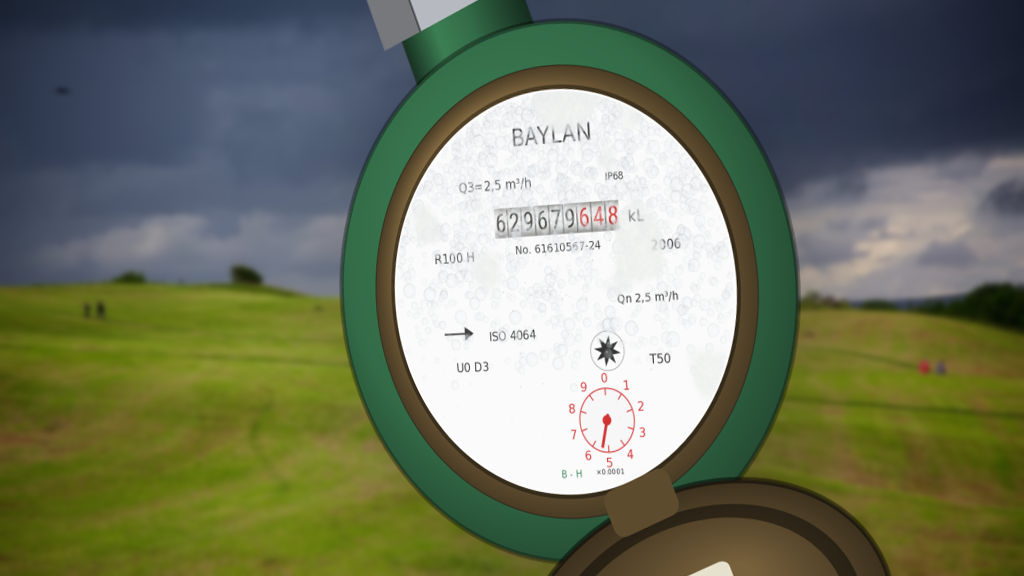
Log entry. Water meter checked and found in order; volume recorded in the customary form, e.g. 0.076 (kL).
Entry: 629679.6485 (kL)
